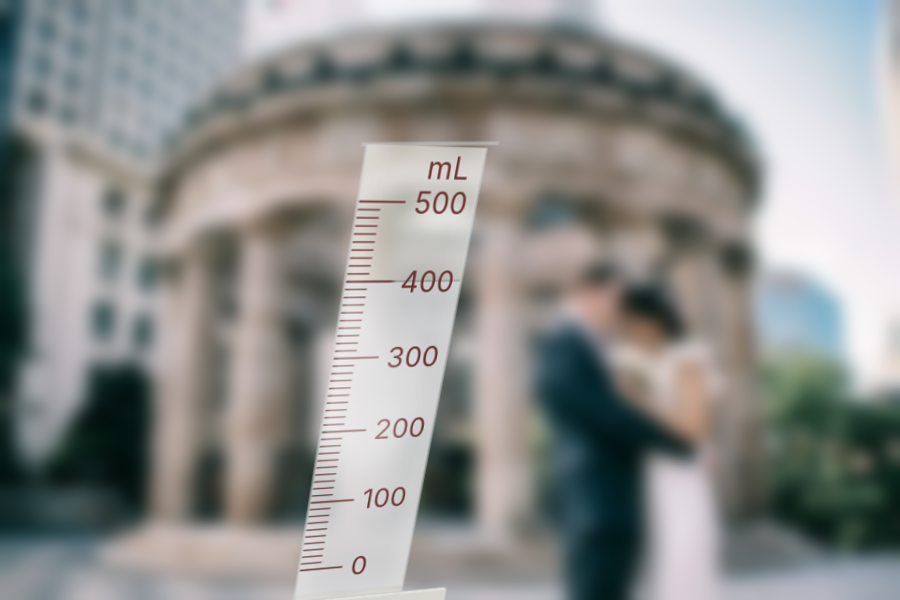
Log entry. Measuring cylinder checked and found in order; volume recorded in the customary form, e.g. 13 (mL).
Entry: 400 (mL)
